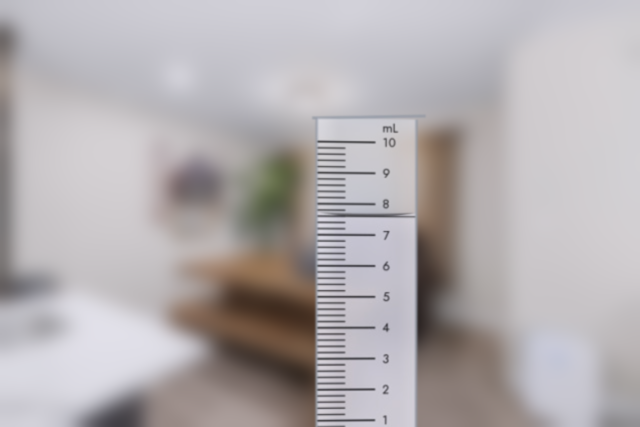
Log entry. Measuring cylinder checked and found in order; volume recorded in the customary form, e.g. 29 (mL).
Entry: 7.6 (mL)
